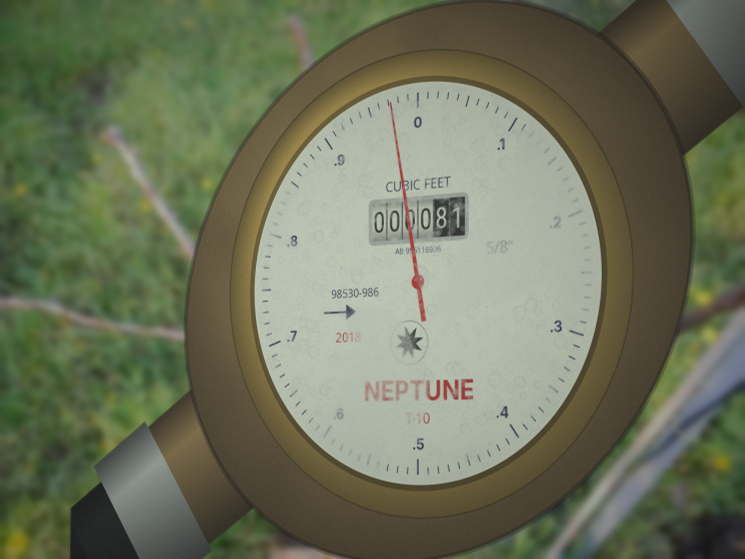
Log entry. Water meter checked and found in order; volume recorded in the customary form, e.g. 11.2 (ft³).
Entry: 80.97 (ft³)
